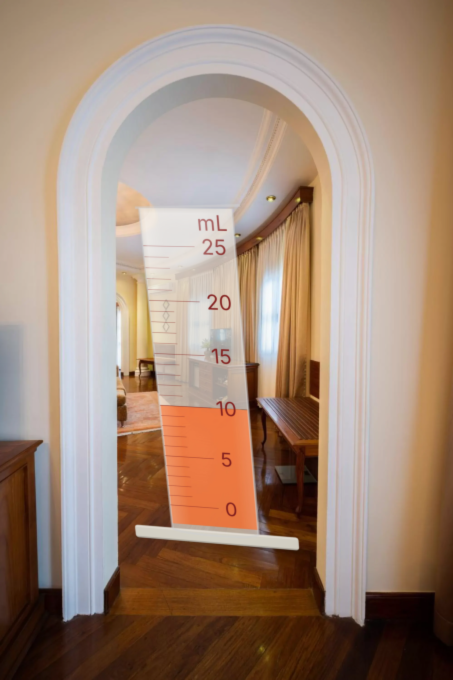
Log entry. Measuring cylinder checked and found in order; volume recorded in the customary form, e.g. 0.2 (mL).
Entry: 10 (mL)
